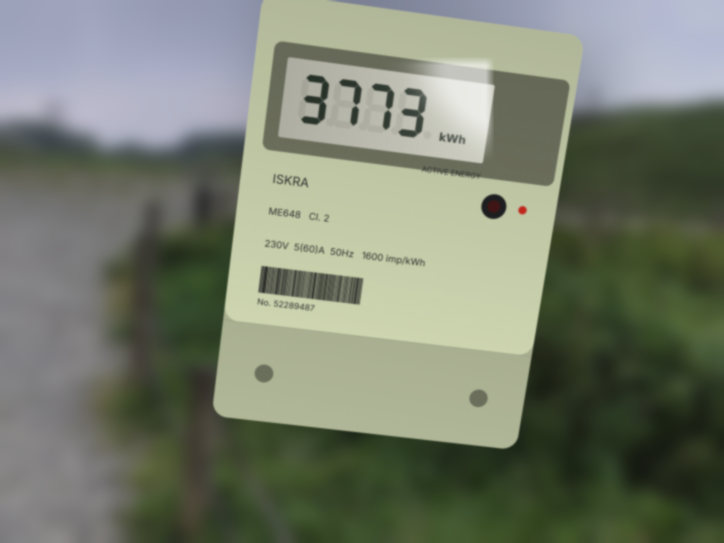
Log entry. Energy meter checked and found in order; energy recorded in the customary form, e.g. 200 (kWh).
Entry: 3773 (kWh)
